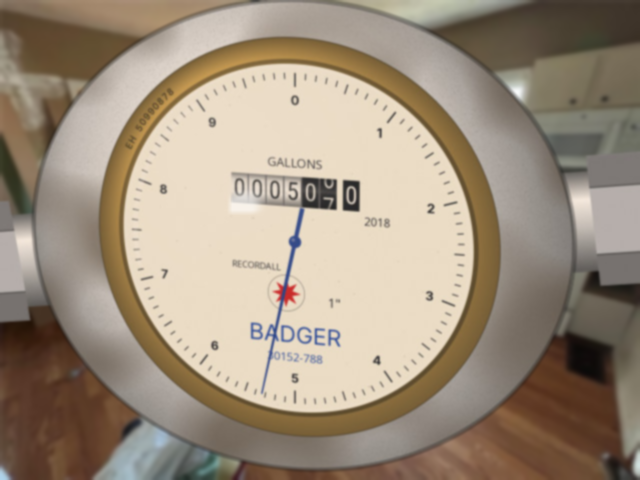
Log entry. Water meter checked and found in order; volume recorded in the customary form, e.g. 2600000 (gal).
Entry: 5065.3 (gal)
